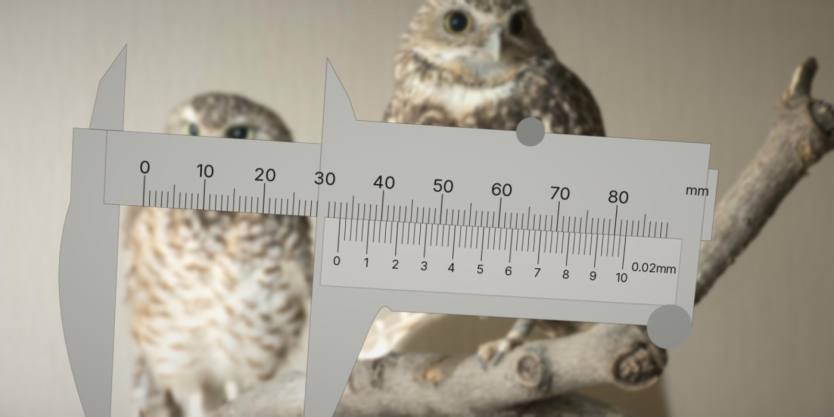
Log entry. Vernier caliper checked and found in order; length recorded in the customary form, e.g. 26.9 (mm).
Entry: 33.0 (mm)
